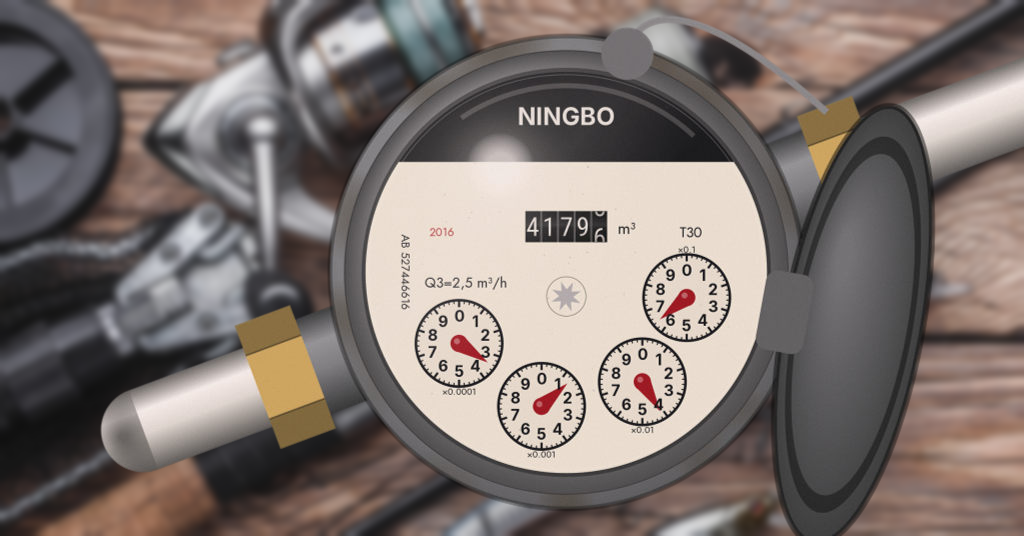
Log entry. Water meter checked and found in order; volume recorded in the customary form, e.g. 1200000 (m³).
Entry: 41795.6413 (m³)
